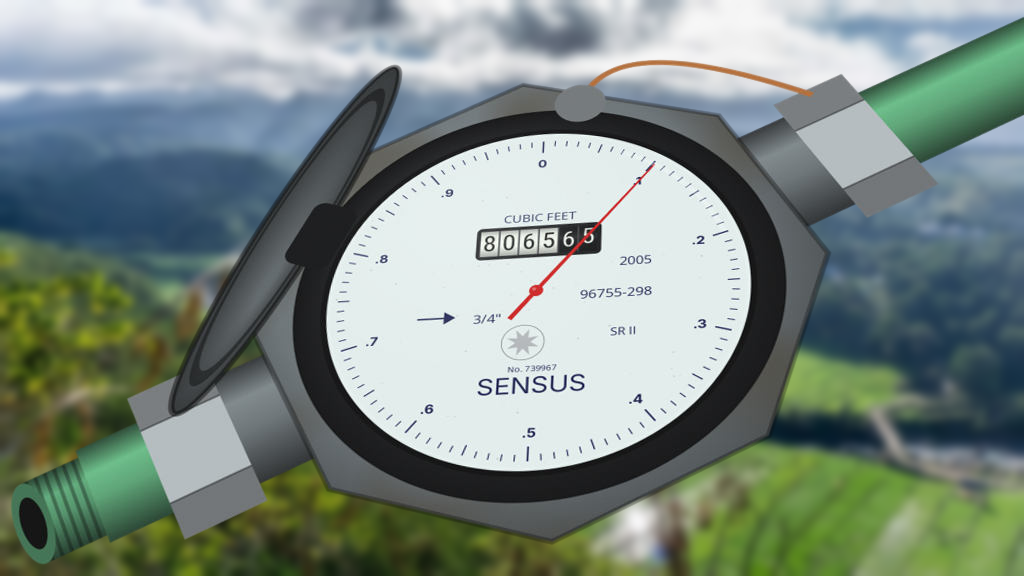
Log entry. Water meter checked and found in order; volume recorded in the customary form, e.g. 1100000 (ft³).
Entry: 806565.10 (ft³)
